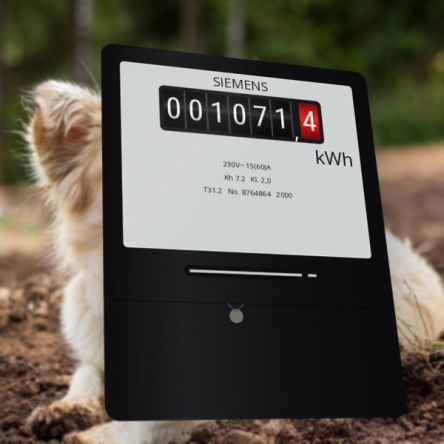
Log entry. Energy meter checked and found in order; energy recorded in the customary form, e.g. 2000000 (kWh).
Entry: 1071.4 (kWh)
